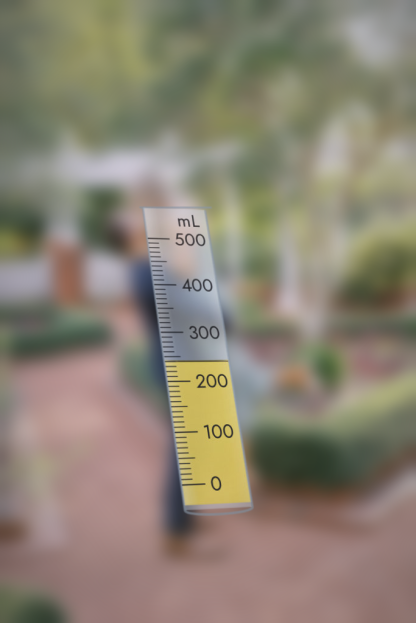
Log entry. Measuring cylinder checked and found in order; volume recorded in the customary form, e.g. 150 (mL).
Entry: 240 (mL)
